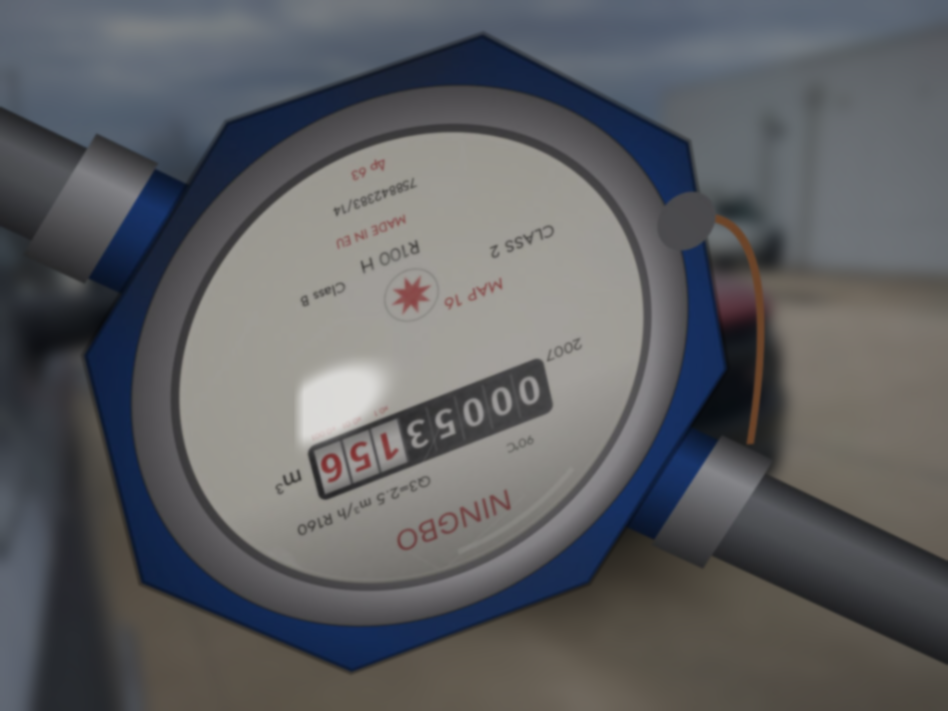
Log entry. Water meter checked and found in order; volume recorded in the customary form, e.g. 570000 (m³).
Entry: 53.156 (m³)
